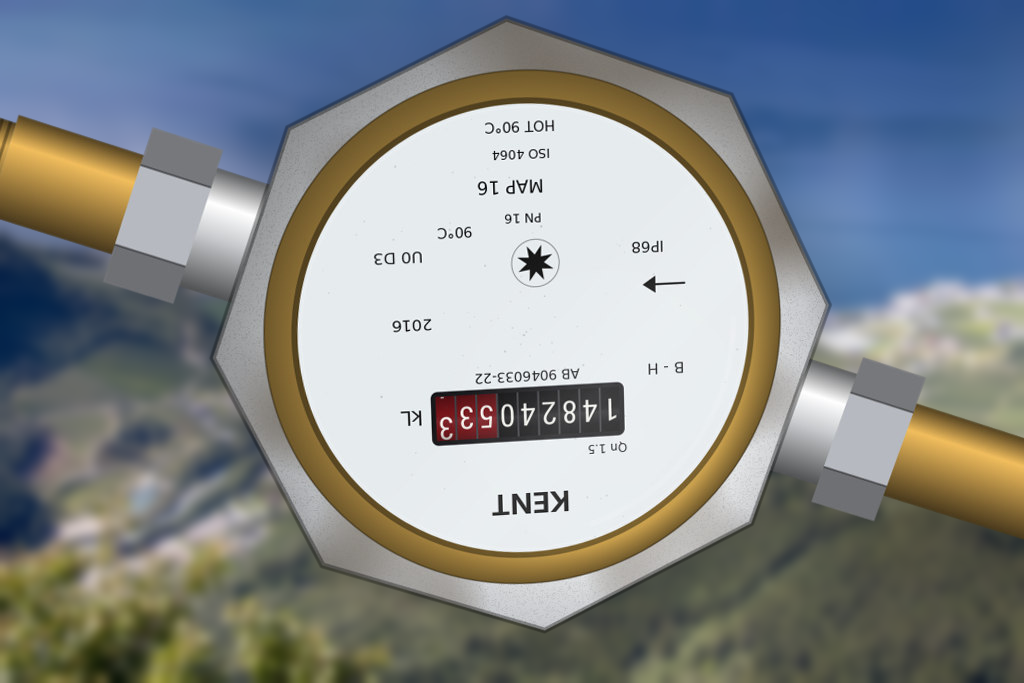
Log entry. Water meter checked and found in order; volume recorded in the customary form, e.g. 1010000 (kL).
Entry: 148240.533 (kL)
